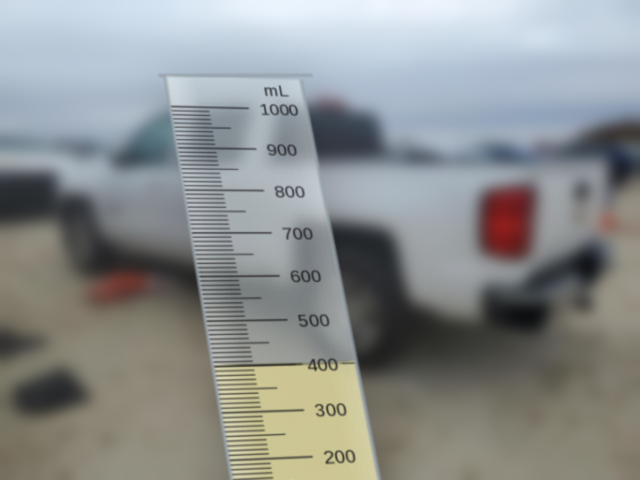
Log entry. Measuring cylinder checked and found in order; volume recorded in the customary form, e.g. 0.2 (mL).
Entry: 400 (mL)
